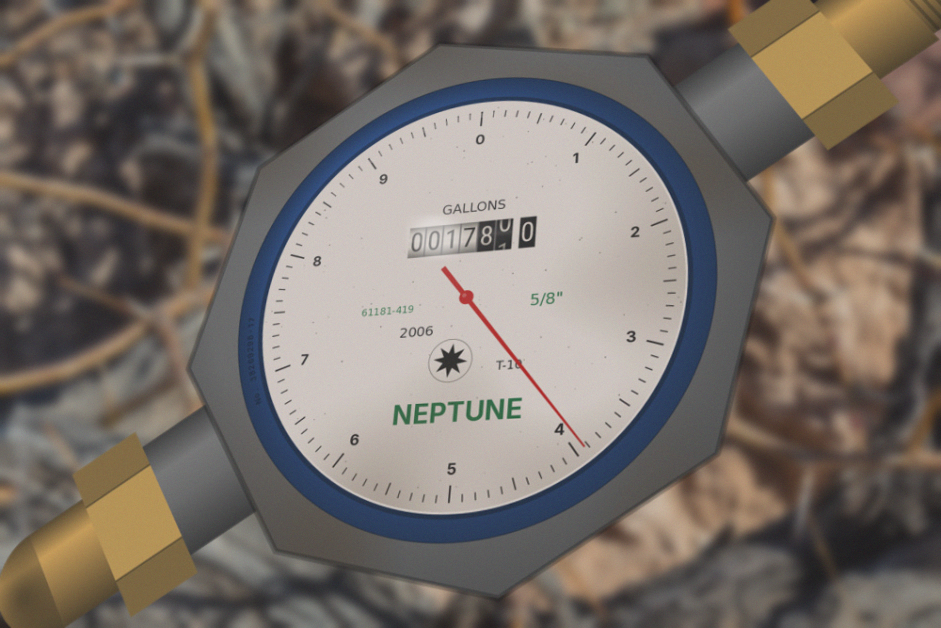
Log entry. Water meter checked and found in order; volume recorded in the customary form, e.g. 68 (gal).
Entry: 17803.9 (gal)
